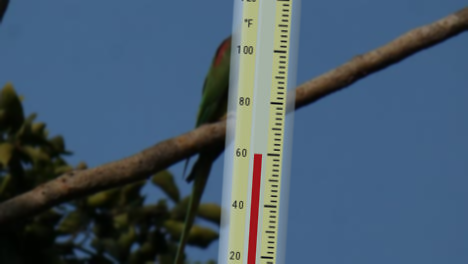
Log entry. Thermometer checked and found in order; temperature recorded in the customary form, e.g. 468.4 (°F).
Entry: 60 (°F)
